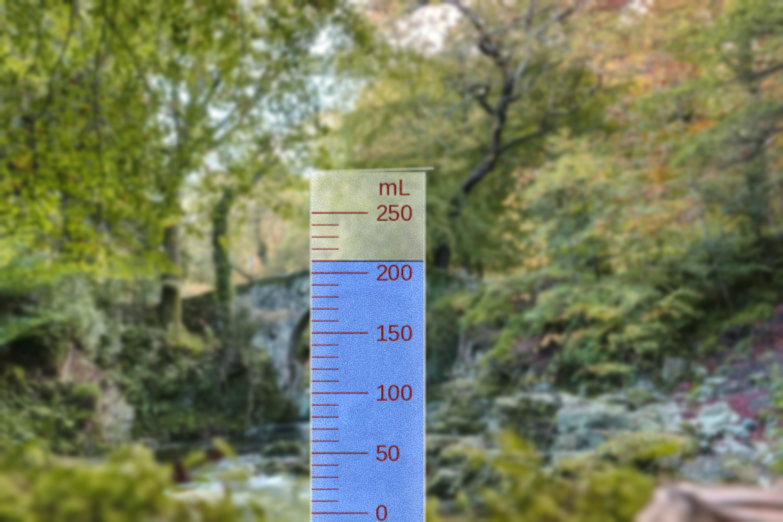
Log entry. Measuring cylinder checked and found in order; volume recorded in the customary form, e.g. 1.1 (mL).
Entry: 210 (mL)
